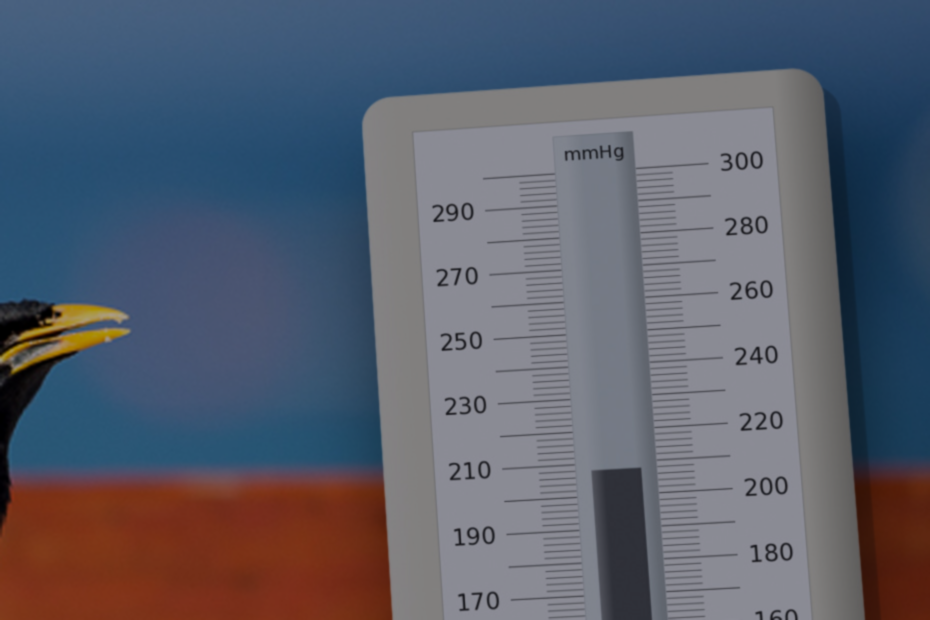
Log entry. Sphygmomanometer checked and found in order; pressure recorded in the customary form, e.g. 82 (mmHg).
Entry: 208 (mmHg)
